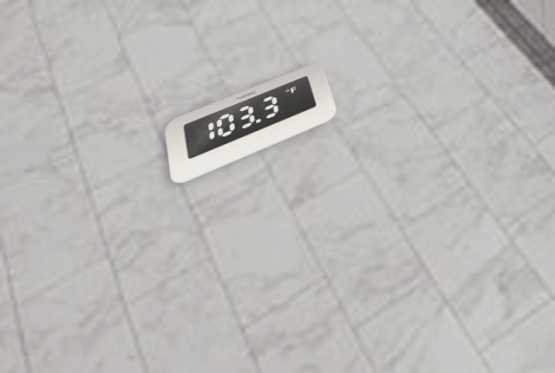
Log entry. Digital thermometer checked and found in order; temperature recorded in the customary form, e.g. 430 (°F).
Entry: 103.3 (°F)
